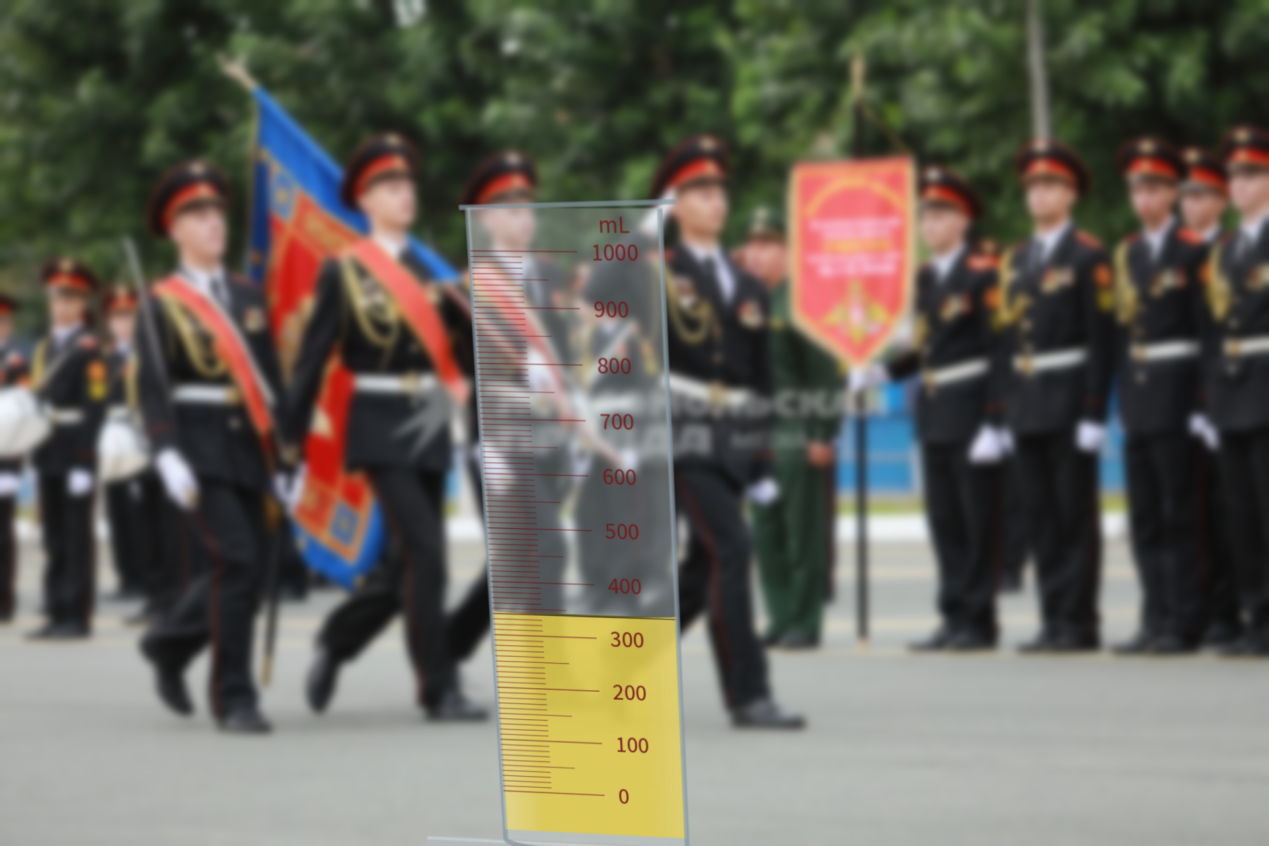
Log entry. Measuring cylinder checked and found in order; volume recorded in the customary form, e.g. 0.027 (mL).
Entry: 340 (mL)
